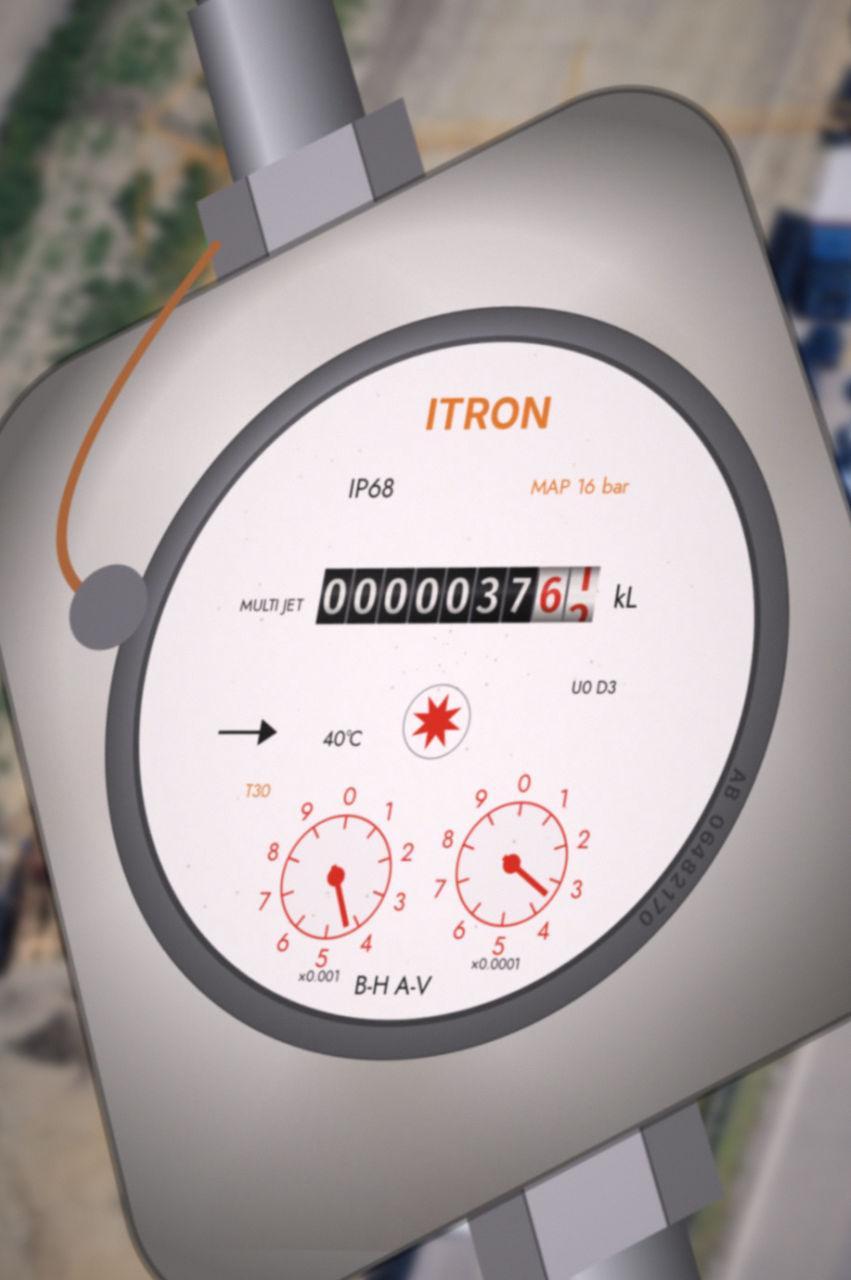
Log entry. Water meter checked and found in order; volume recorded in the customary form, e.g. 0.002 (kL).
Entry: 37.6143 (kL)
